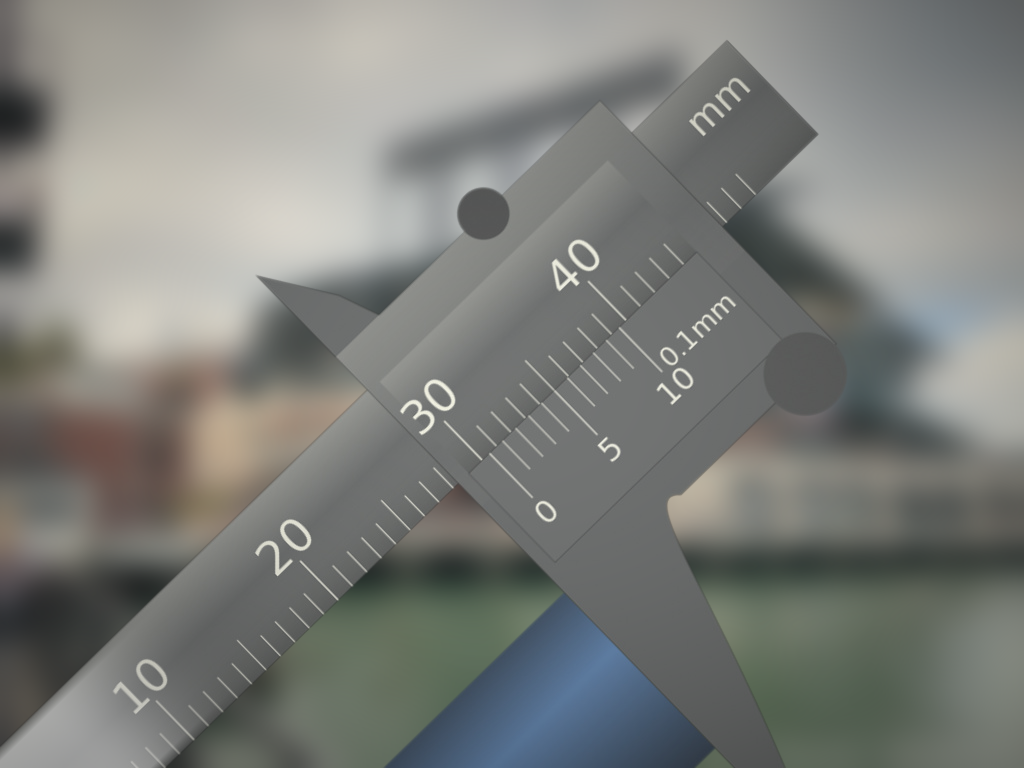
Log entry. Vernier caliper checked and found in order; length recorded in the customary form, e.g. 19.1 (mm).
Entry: 30.5 (mm)
